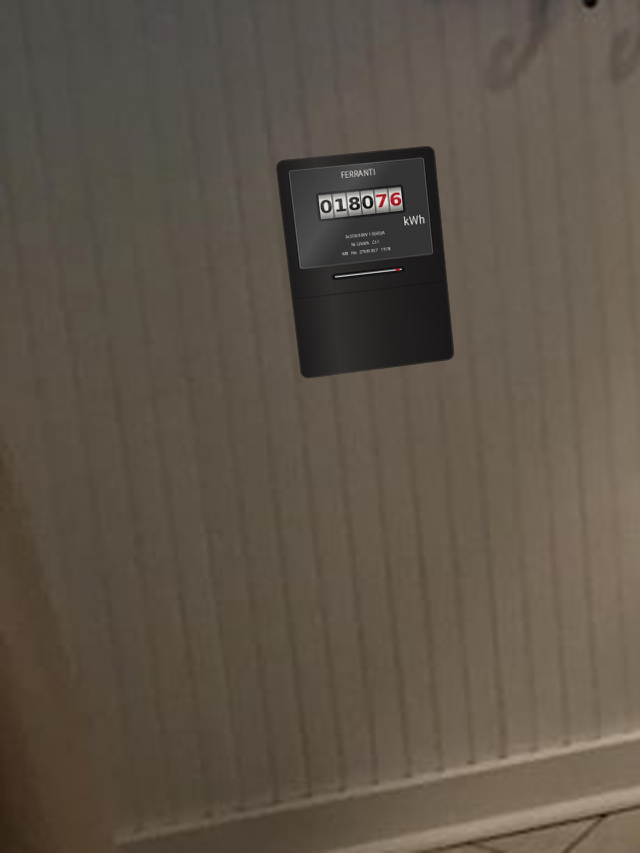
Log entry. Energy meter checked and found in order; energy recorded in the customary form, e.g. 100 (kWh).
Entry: 180.76 (kWh)
